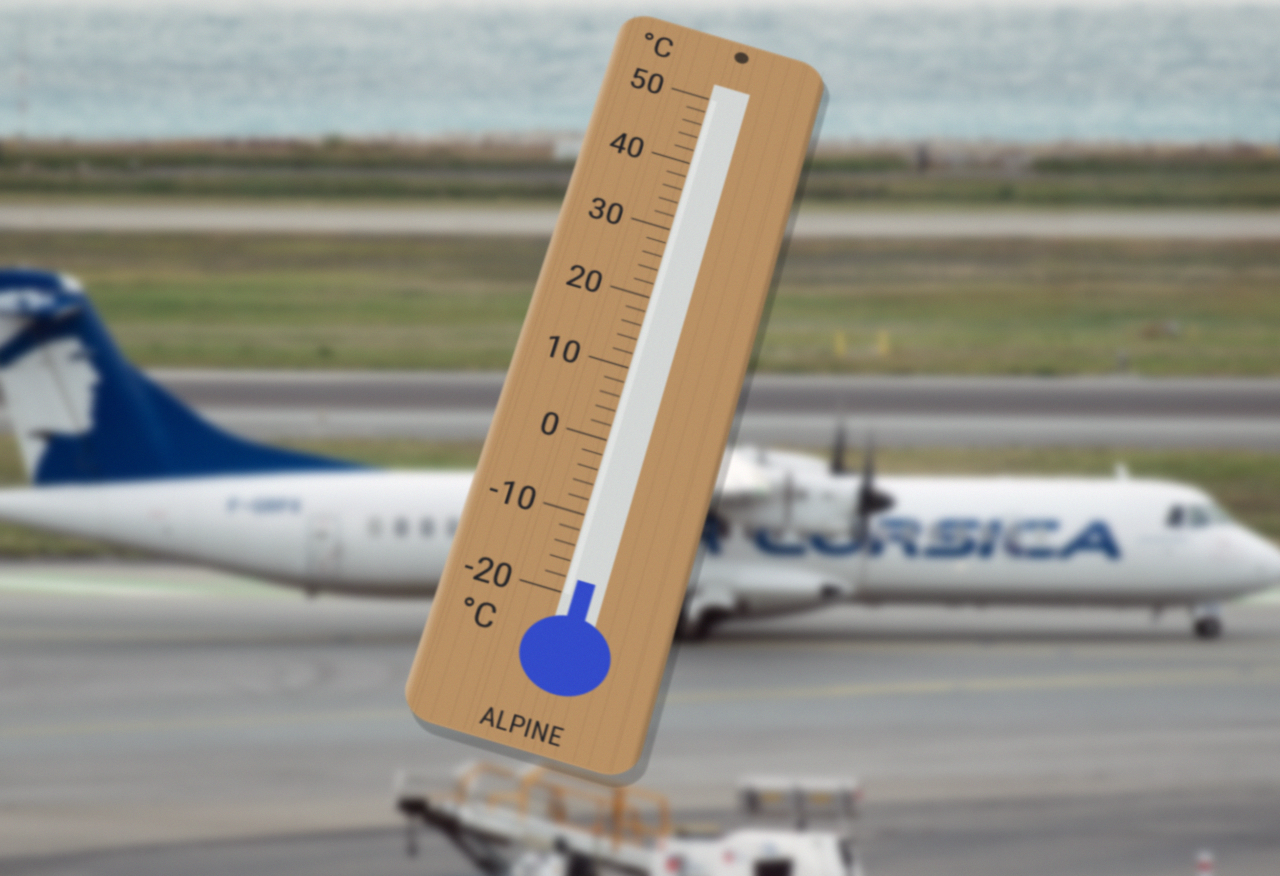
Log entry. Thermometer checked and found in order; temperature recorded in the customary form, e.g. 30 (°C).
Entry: -18 (°C)
